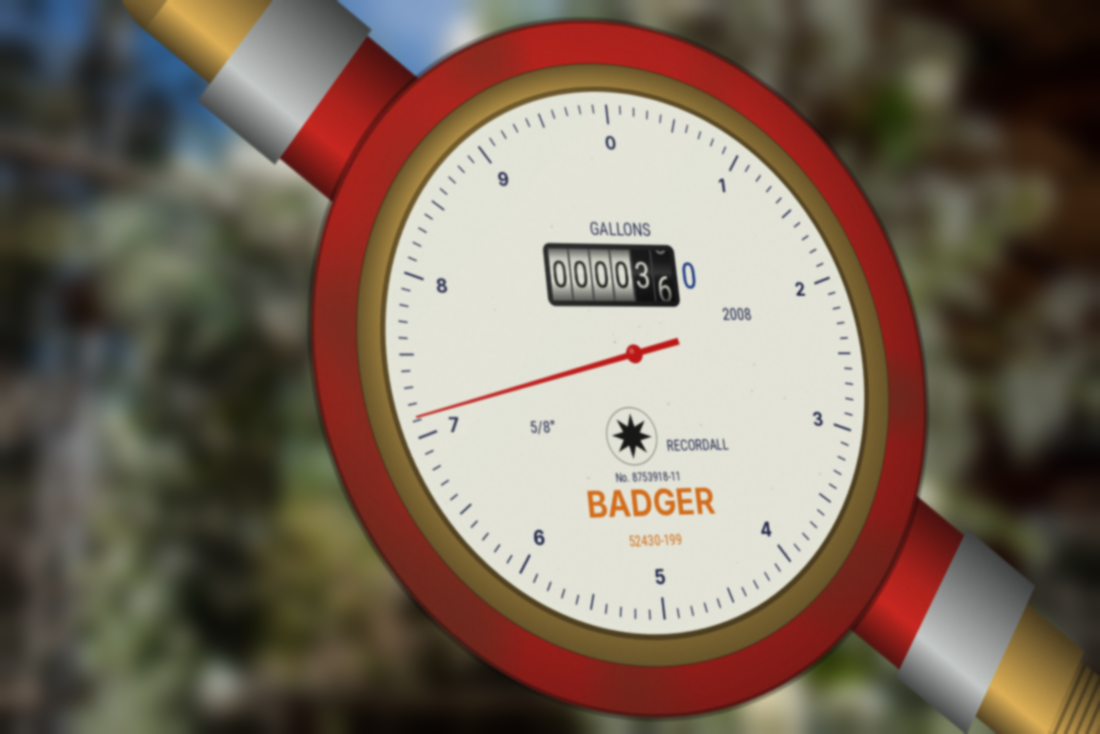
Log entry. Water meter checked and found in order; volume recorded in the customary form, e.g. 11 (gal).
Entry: 357.1 (gal)
